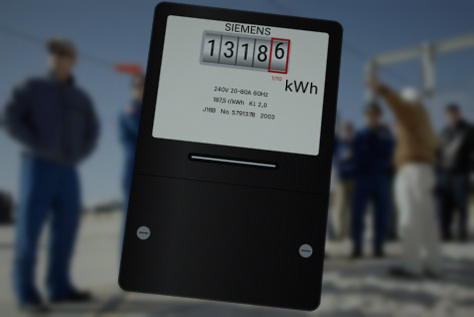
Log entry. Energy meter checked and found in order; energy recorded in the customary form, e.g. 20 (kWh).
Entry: 1318.6 (kWh)
